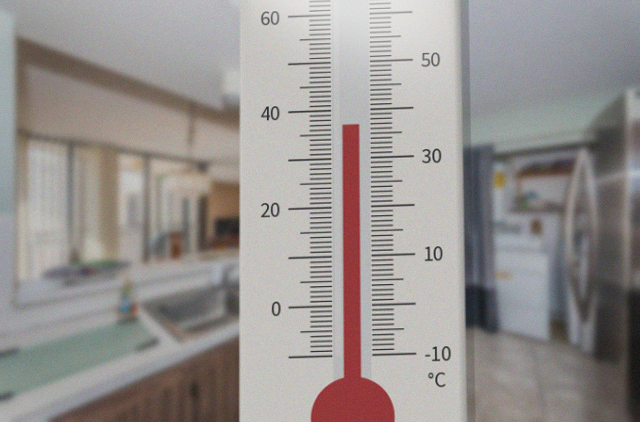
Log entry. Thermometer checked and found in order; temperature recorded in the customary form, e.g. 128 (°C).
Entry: 37 (°C)
